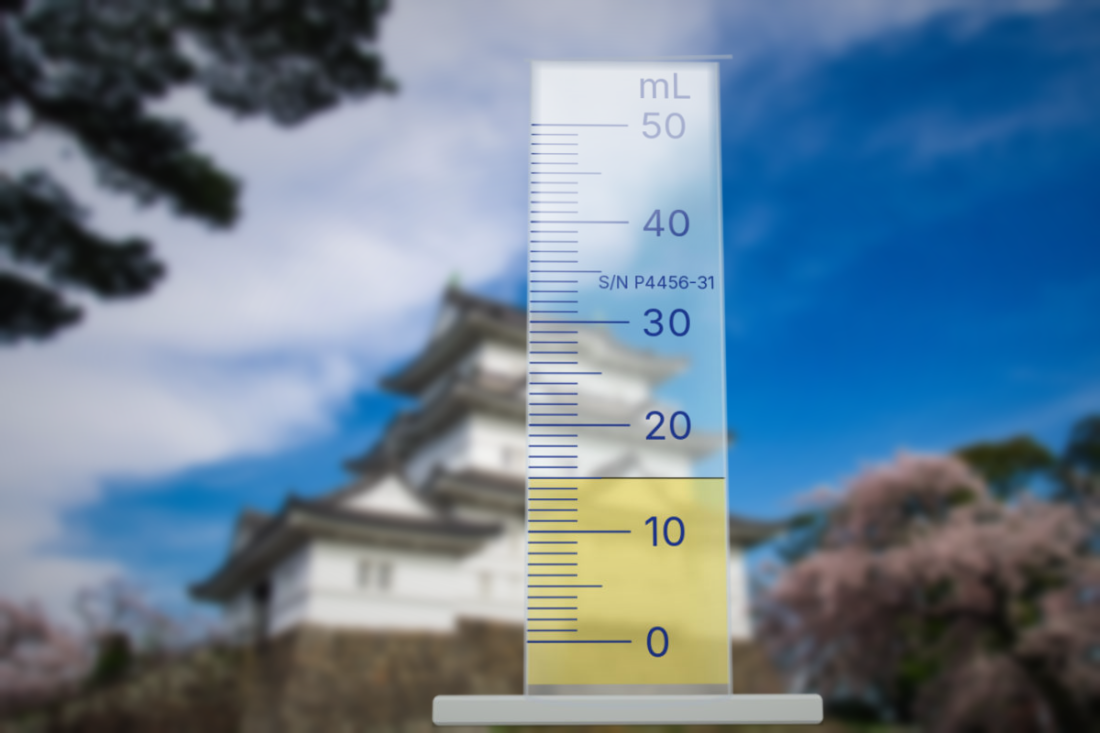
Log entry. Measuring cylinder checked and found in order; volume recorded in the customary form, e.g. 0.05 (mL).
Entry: 15 (mL)
